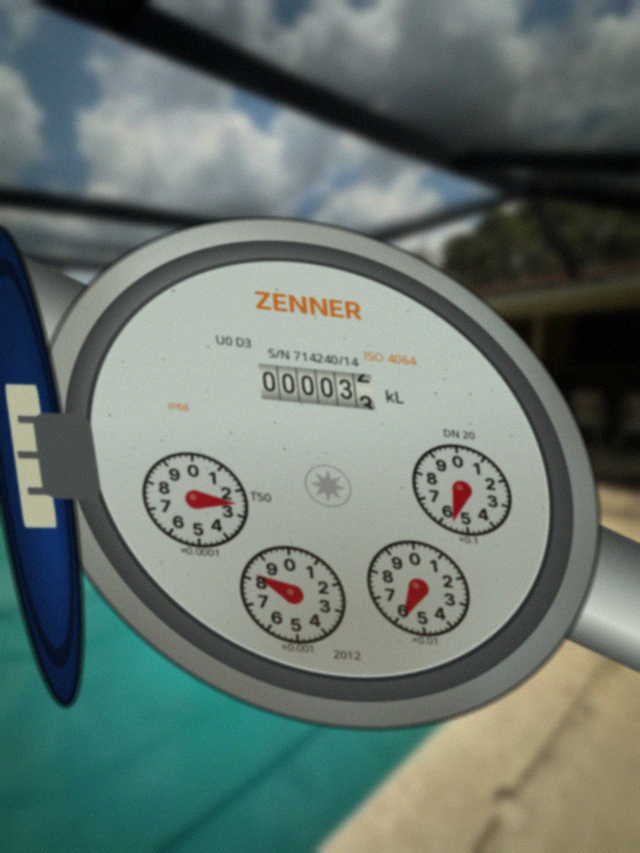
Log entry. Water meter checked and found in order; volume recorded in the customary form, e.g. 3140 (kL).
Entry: 32.5582 (kL)
